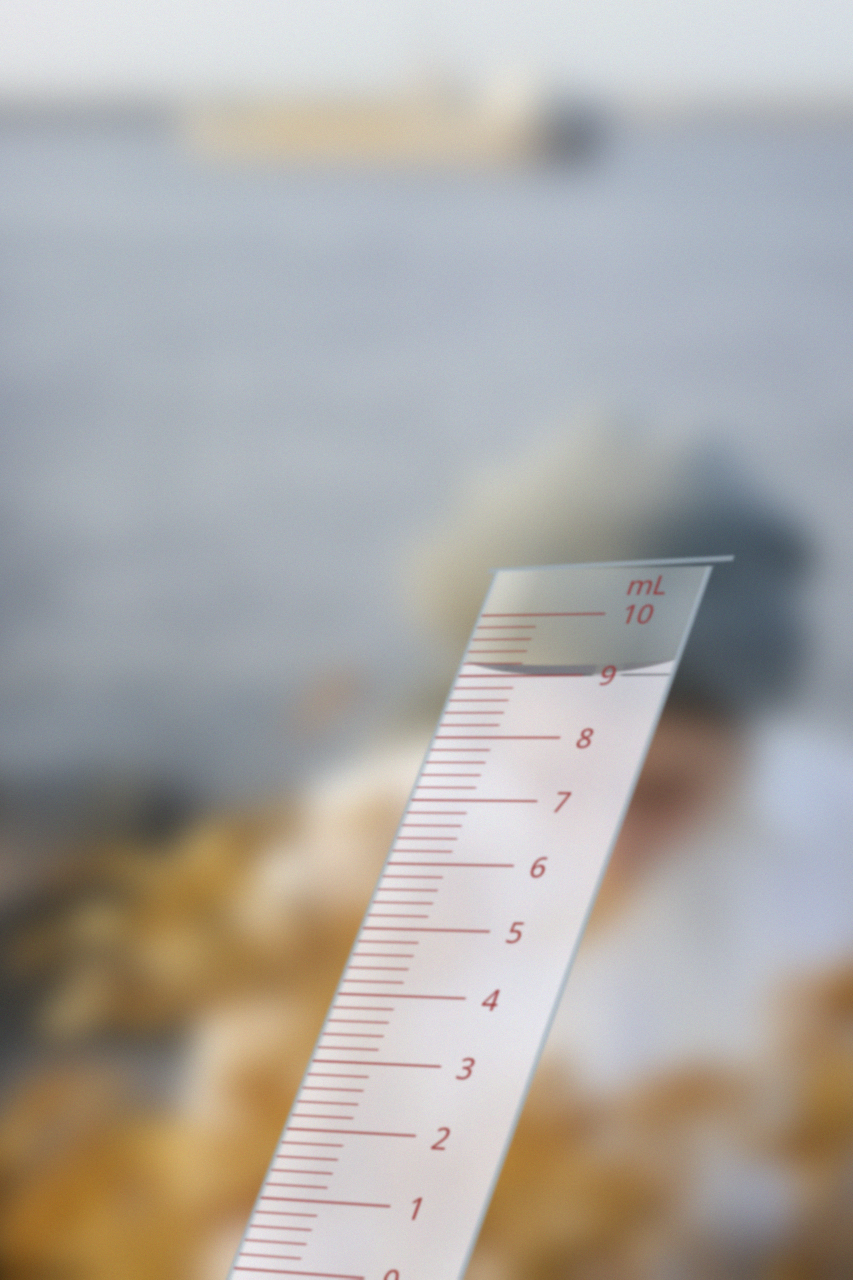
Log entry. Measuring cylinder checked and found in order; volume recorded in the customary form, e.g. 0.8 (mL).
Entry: 9 (mL)
